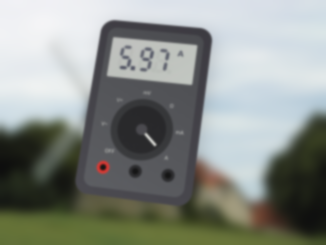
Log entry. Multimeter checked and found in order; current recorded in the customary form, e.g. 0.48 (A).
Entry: 5.97 (A)
